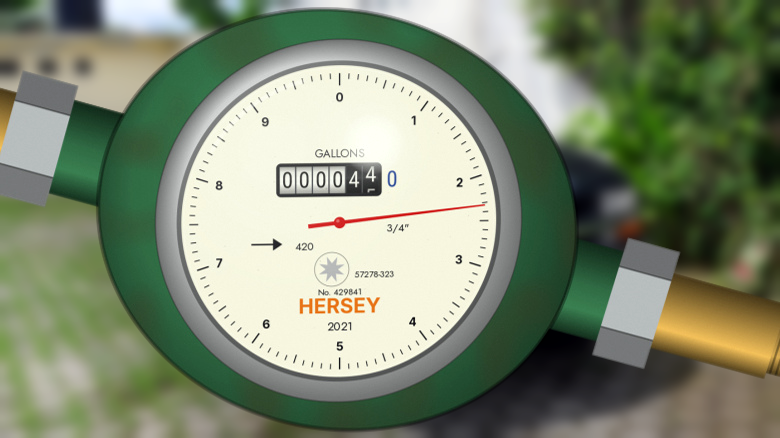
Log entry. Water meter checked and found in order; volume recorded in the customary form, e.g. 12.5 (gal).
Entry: 442.3 (gal)
